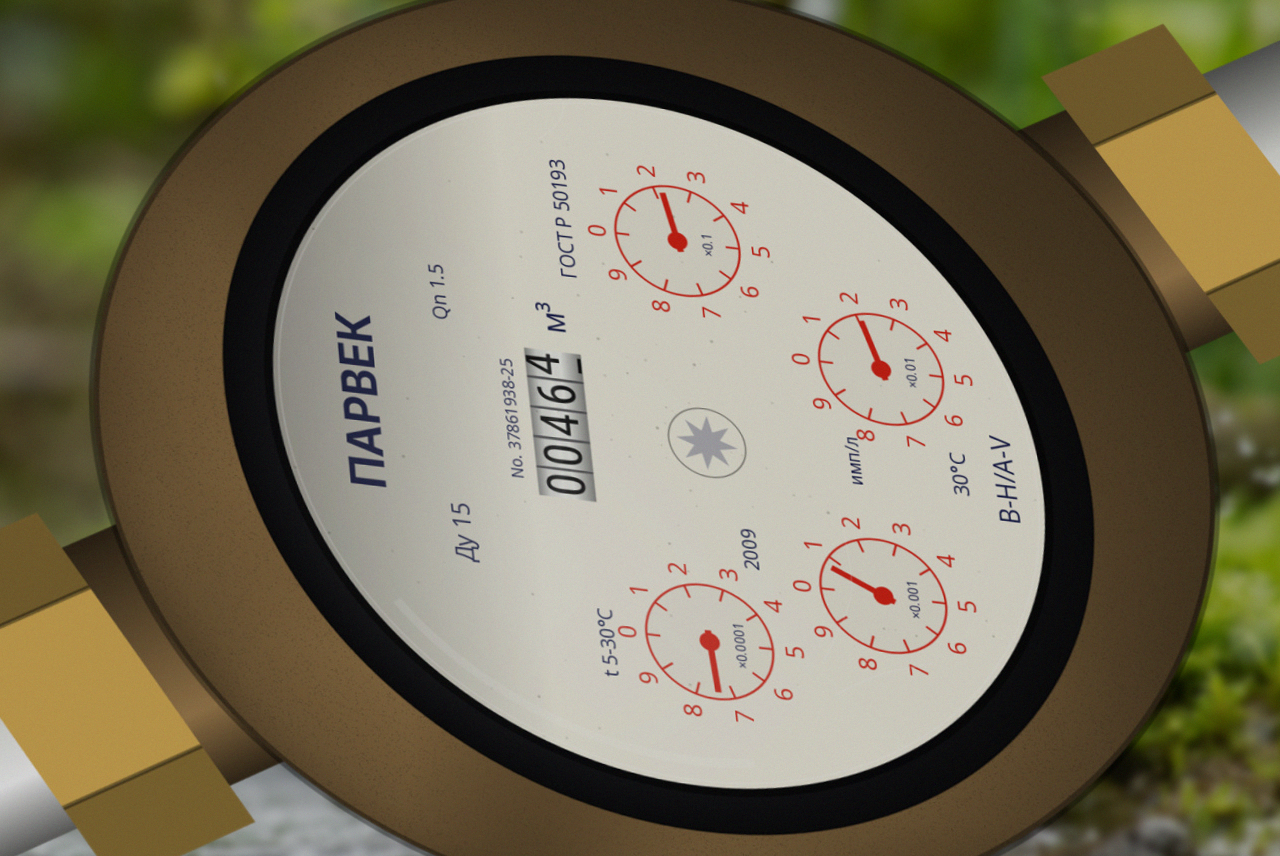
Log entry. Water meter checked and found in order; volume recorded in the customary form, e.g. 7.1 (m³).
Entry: 464.2207 (m³)
